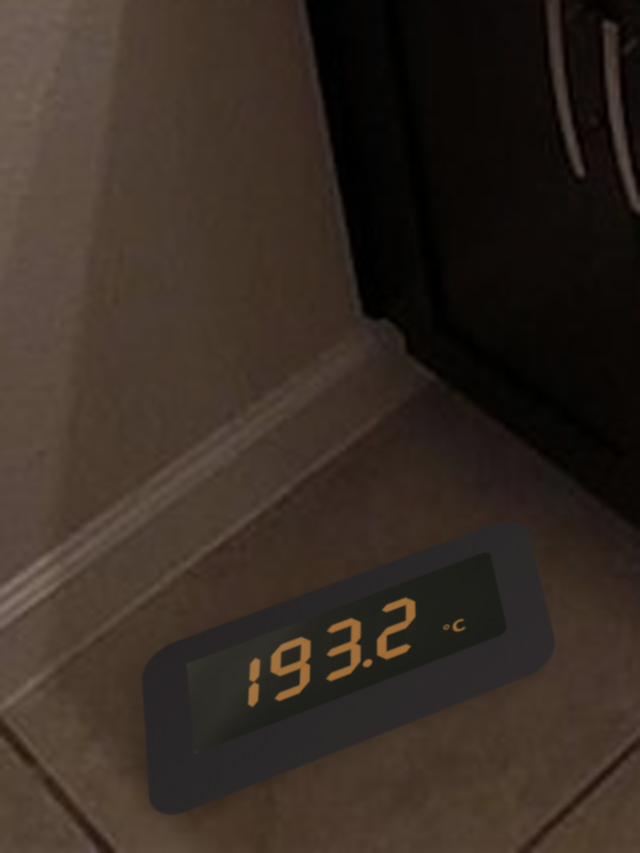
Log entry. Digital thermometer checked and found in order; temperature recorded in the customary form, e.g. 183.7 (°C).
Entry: 193.2 (°C)
